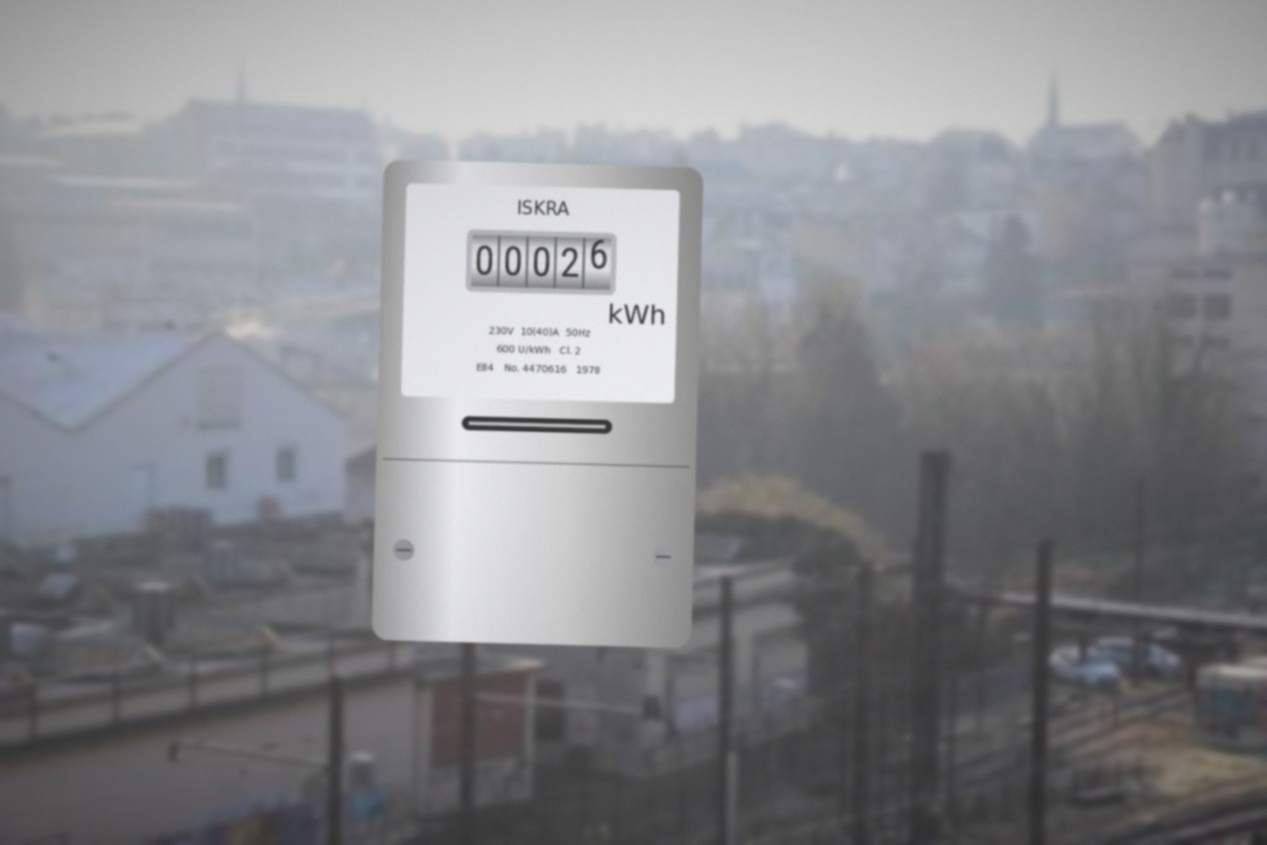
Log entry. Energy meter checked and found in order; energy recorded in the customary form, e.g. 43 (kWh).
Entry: 26 (kWh)
